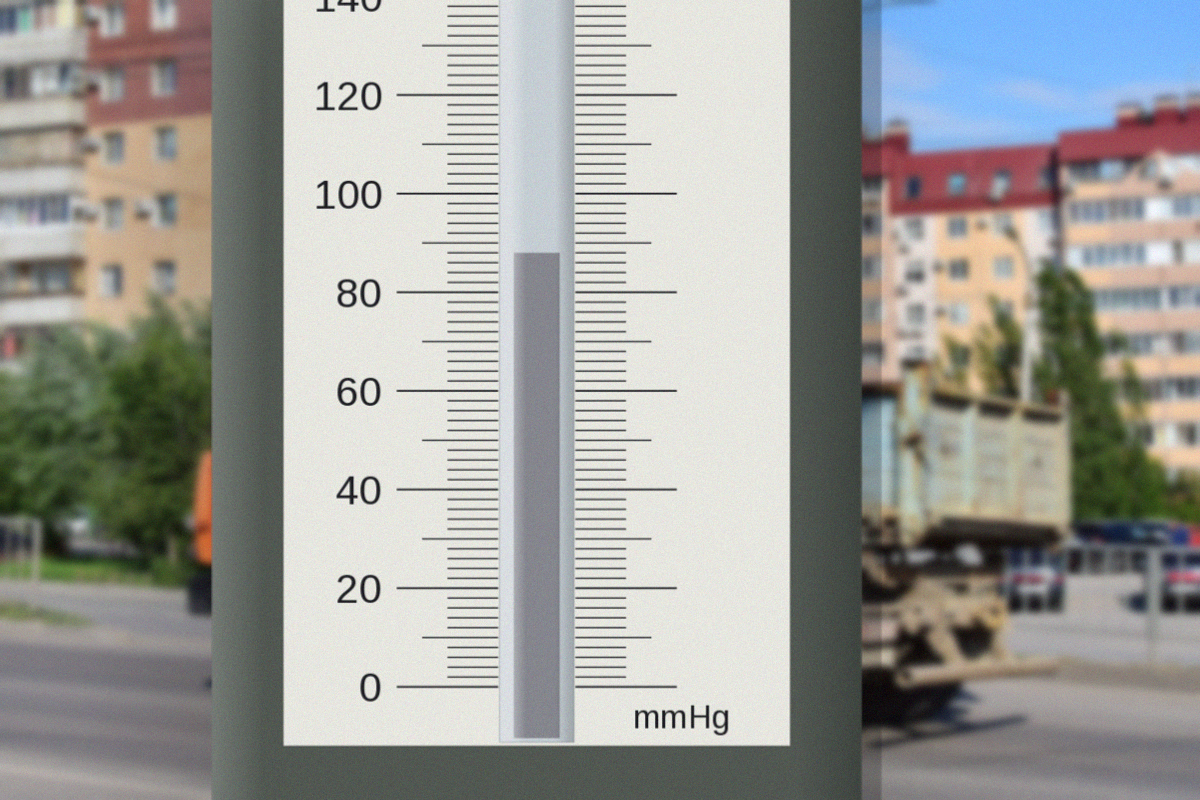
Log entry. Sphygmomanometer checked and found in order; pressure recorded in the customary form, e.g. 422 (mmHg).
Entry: 88 (mmHg)
